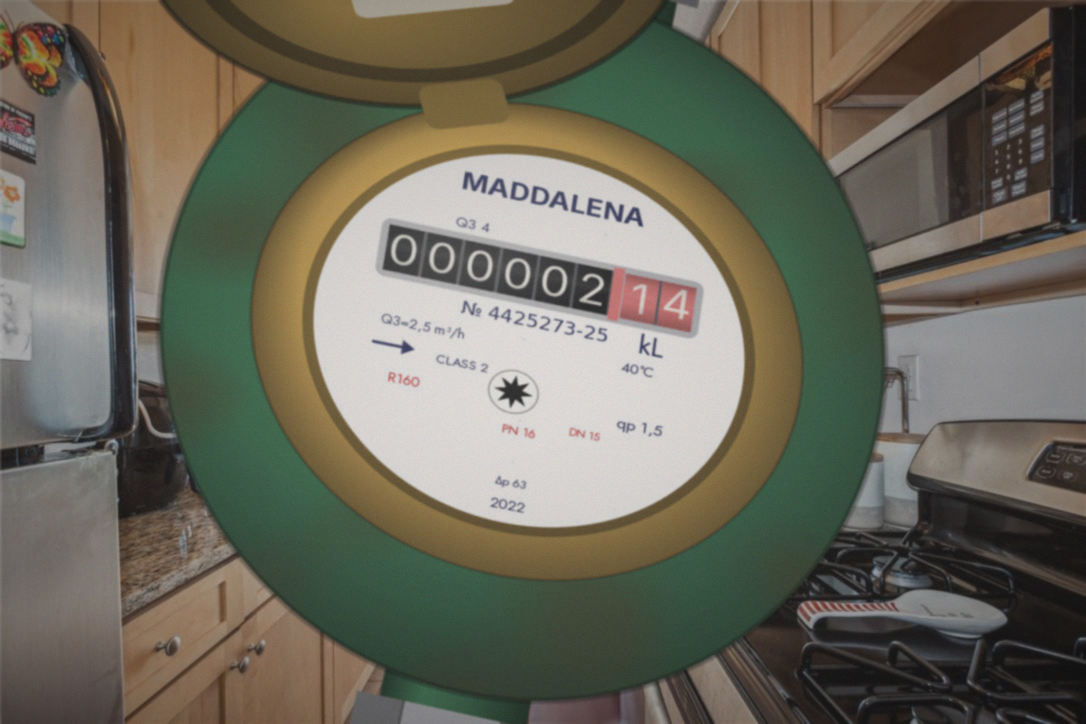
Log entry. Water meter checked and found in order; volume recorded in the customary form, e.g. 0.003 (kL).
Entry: 2.14 (kL)
